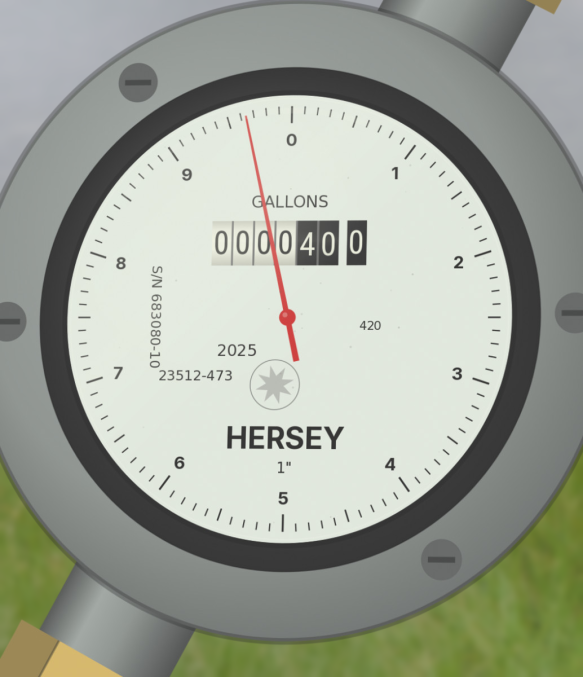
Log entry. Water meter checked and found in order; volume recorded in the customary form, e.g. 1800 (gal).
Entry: 399.6 (gal)
